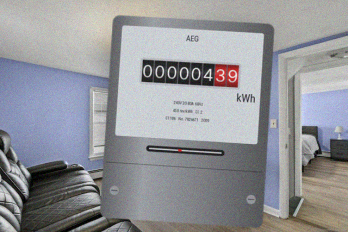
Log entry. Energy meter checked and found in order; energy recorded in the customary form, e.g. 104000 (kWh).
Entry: 4.39 (kWh)
